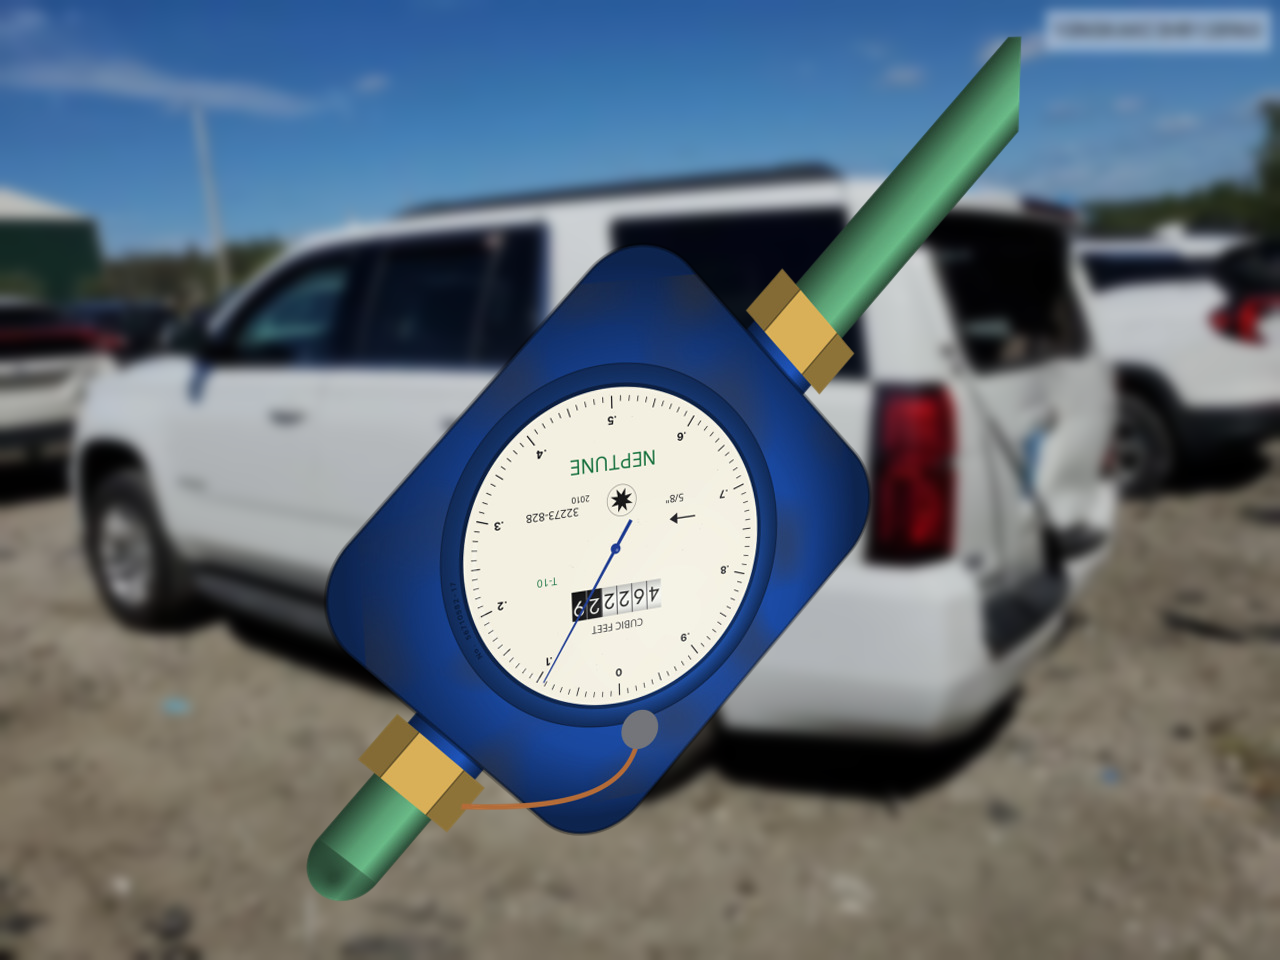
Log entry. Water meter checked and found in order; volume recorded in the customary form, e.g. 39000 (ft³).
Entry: 462229.09 (ft³)
